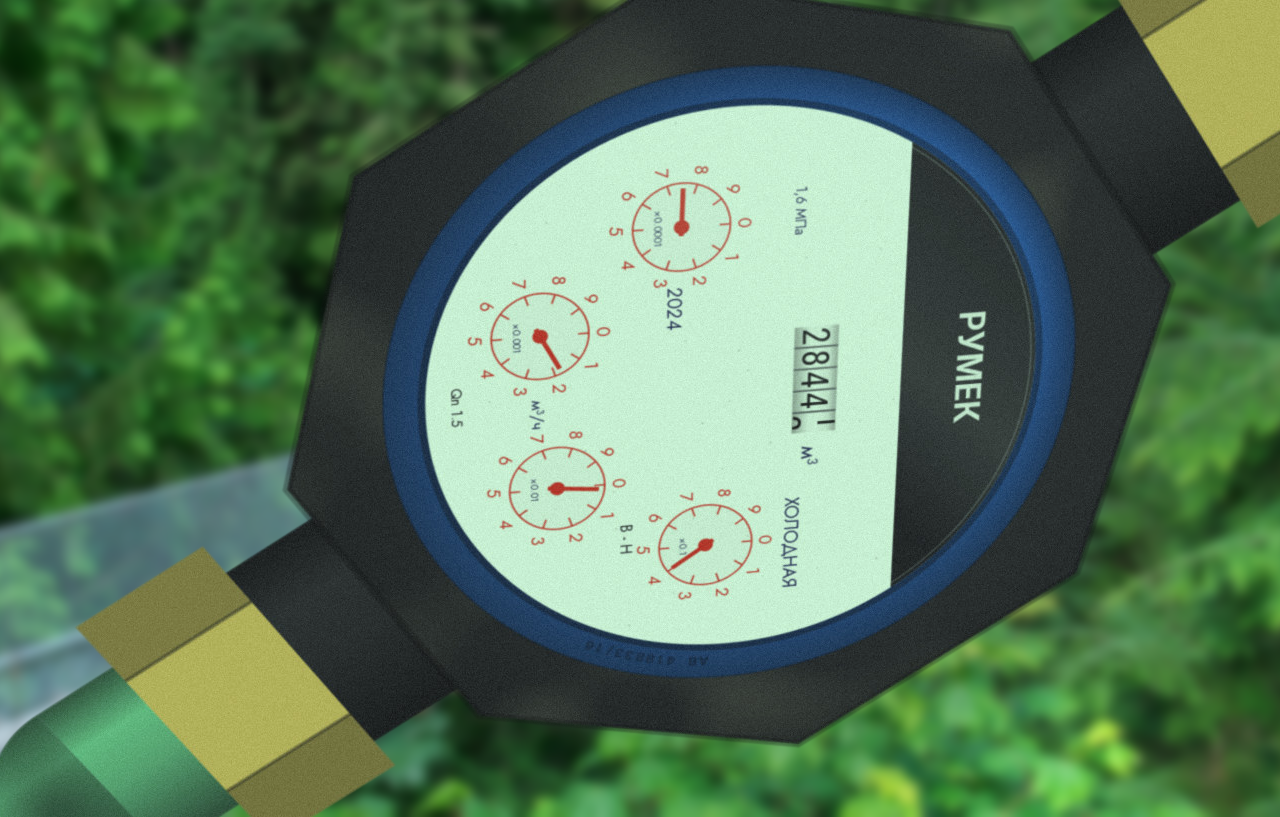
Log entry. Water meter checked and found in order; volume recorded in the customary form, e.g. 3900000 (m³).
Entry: 28441.4017 (m³)
